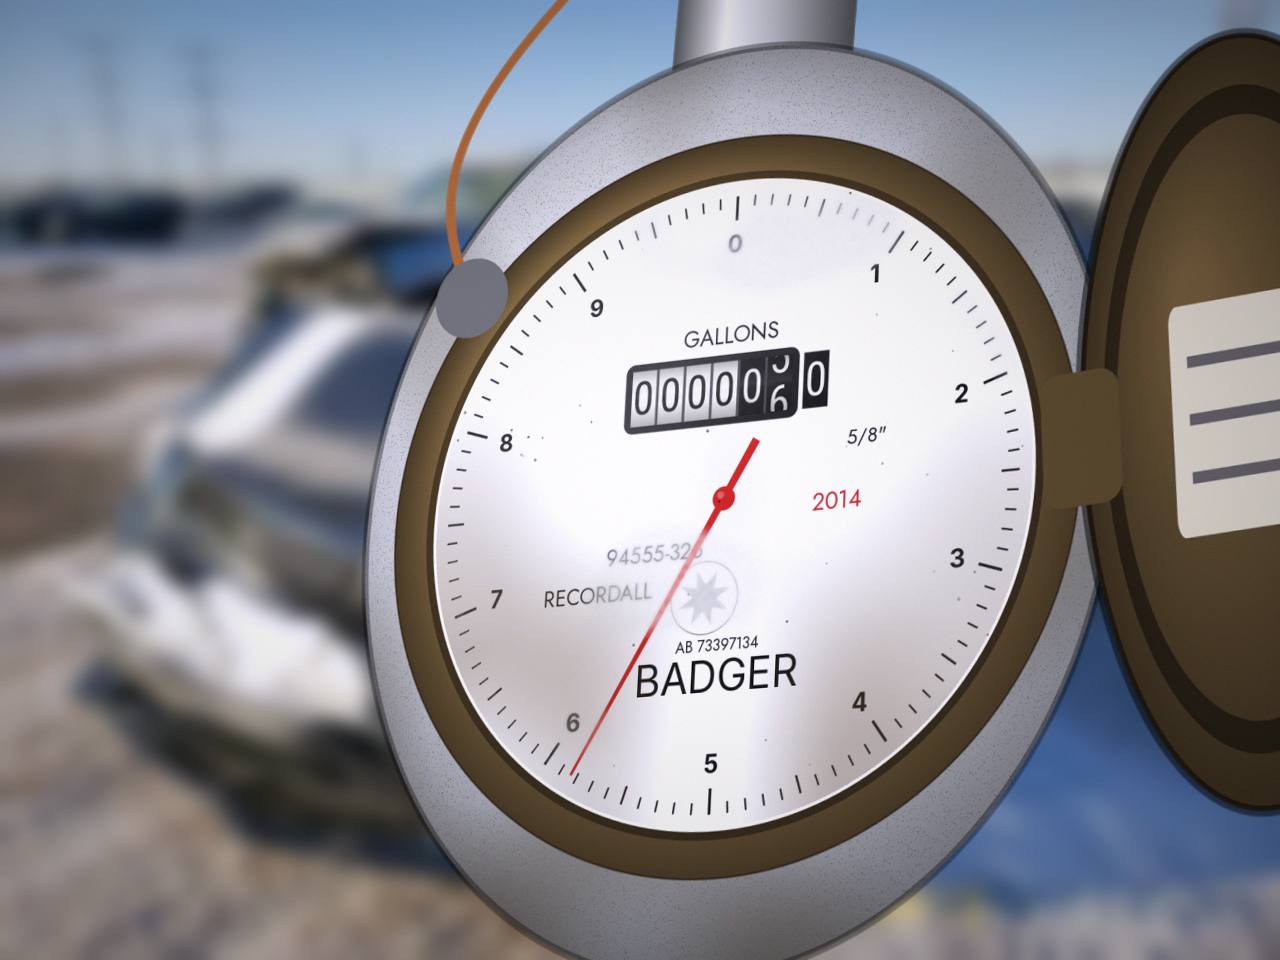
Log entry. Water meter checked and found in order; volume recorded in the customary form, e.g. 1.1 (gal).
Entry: 55.8 (gal)
